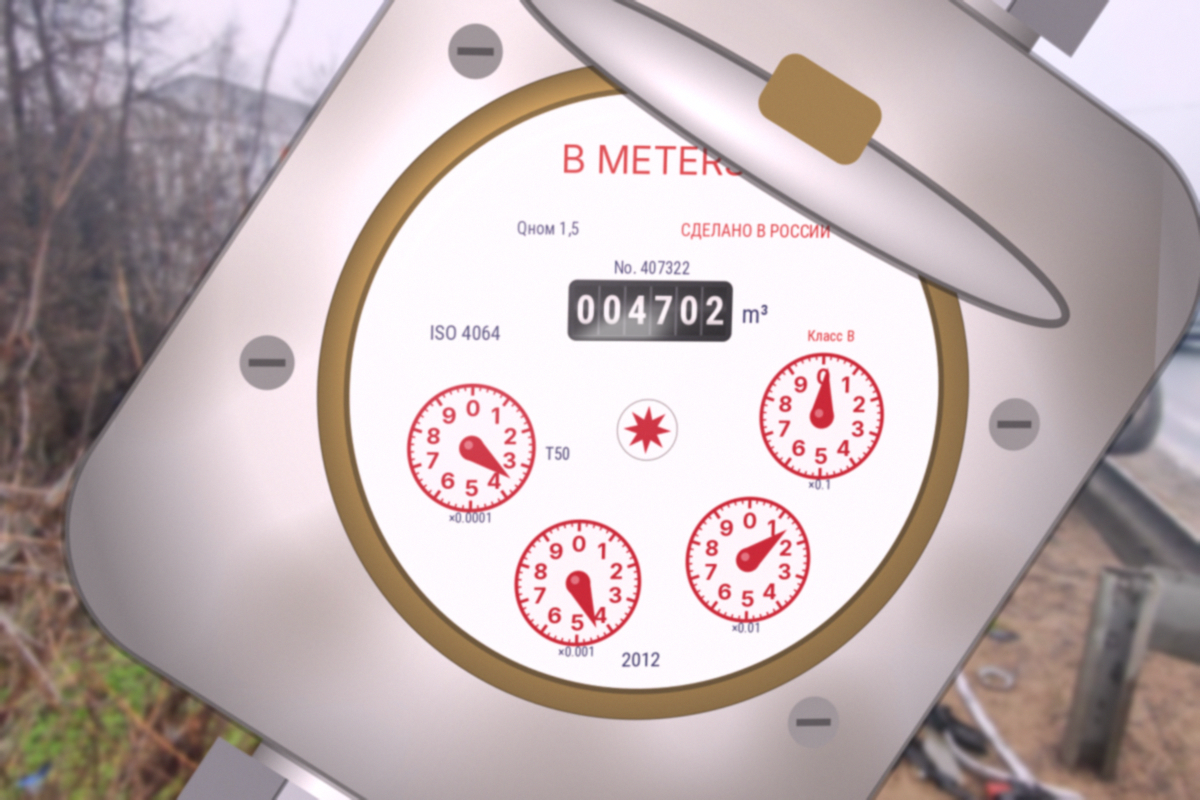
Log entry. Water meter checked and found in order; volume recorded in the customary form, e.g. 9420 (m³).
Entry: 4702.0143 (m³)
